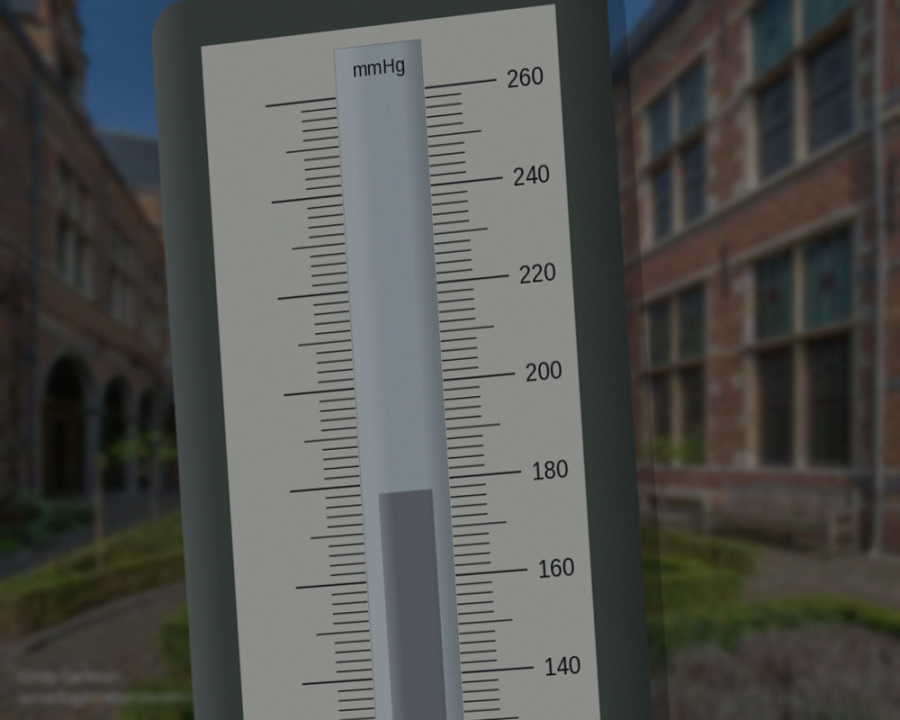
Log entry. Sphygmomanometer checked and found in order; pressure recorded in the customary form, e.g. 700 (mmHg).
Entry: 178 (mmHg)
